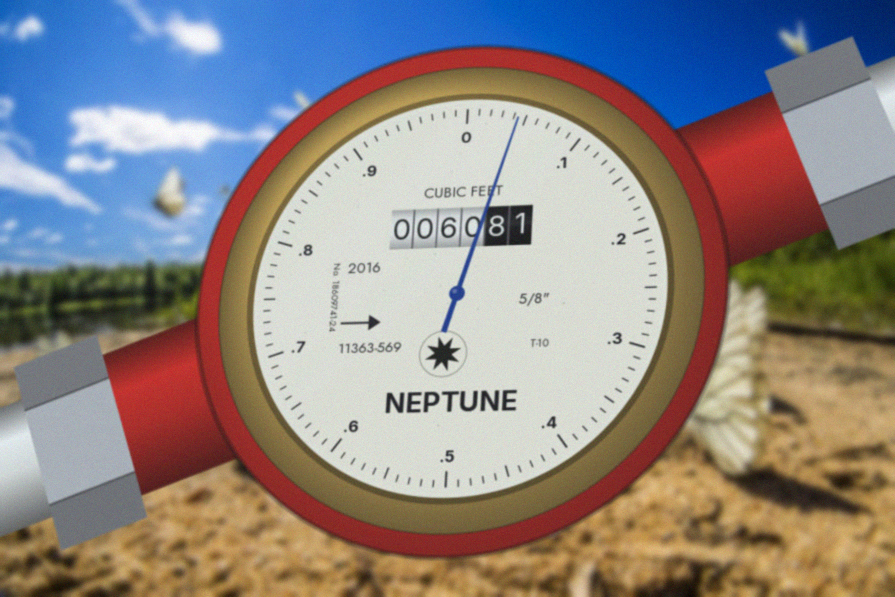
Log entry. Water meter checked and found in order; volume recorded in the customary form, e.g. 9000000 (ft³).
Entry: 6081.04 (ft³)
